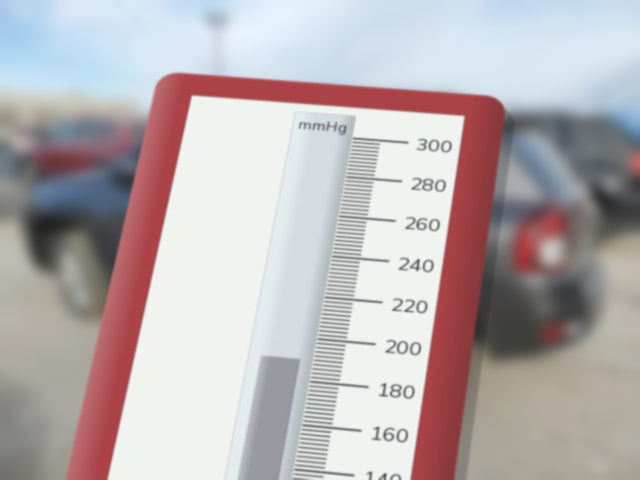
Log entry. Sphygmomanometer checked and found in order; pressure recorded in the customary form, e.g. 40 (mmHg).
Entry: 190 (mmHg)
